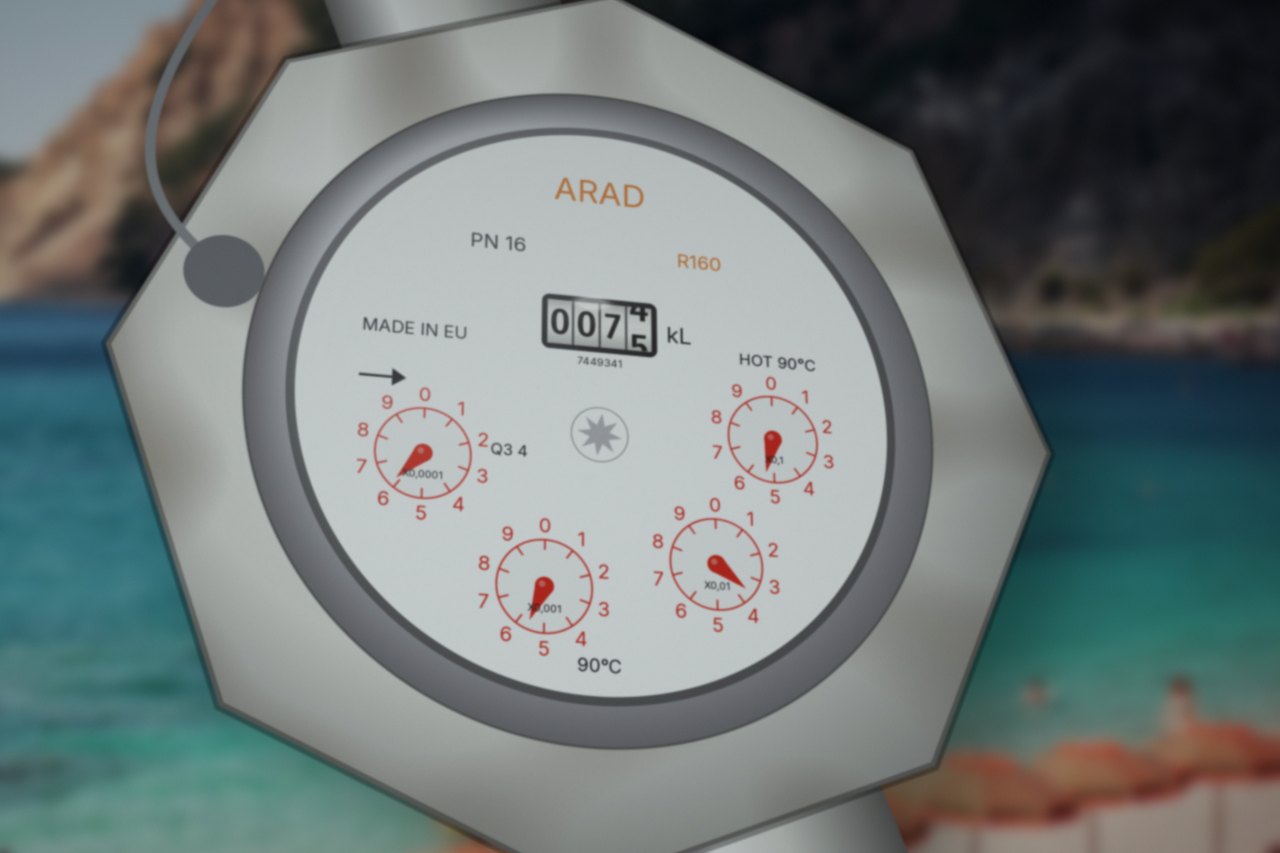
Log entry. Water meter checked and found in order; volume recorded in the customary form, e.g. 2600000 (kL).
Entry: 74.5356 (kL)
